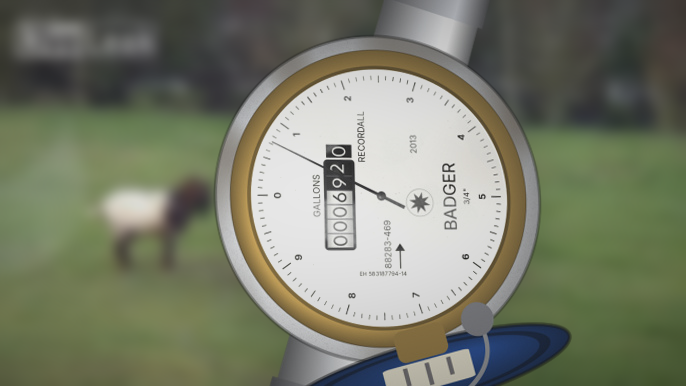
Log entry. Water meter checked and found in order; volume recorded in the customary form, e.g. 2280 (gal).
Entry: 6920.7 (gal)
